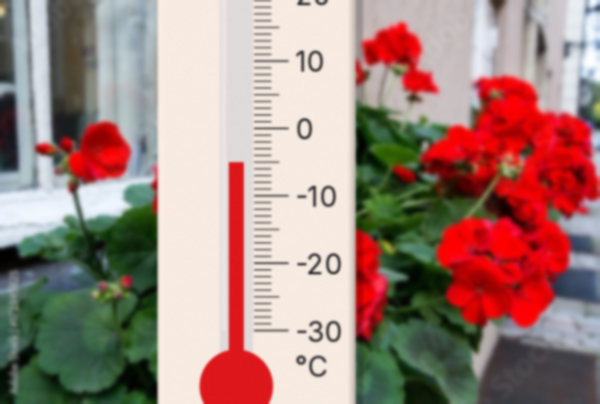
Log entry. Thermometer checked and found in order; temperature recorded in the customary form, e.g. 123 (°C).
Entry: -5 (°C)
